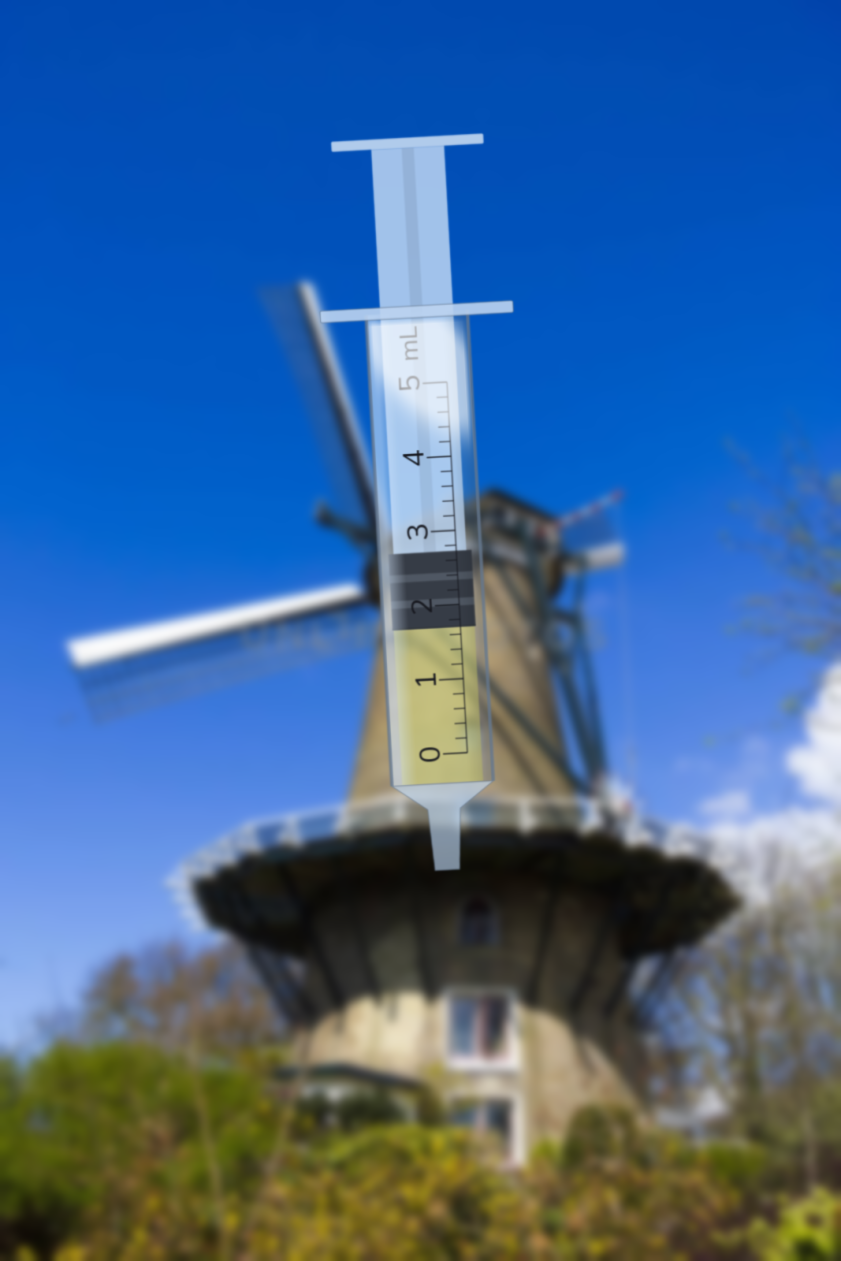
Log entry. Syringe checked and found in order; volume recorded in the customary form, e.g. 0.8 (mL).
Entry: 1.7 (mL)
